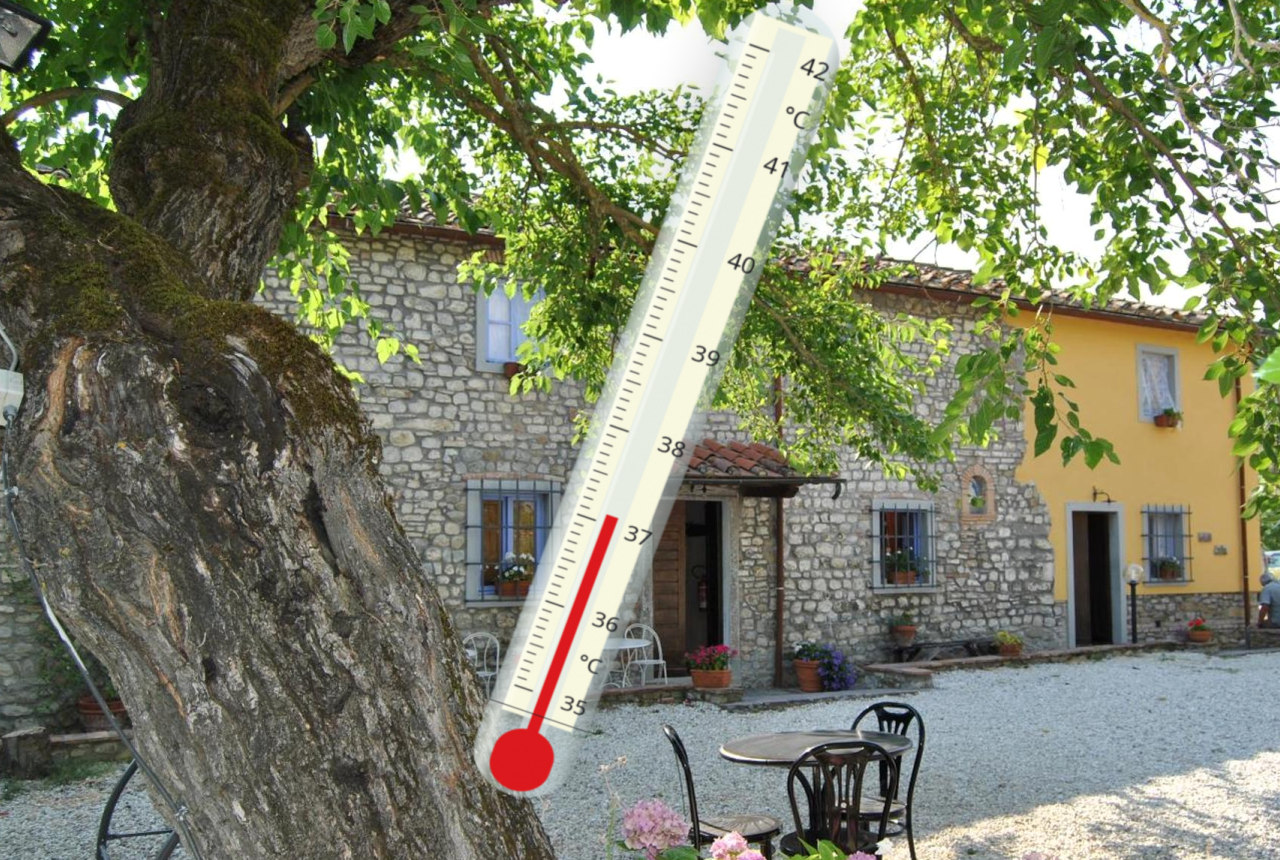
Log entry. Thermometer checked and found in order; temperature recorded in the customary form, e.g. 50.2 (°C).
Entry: 37.1 (°C)
